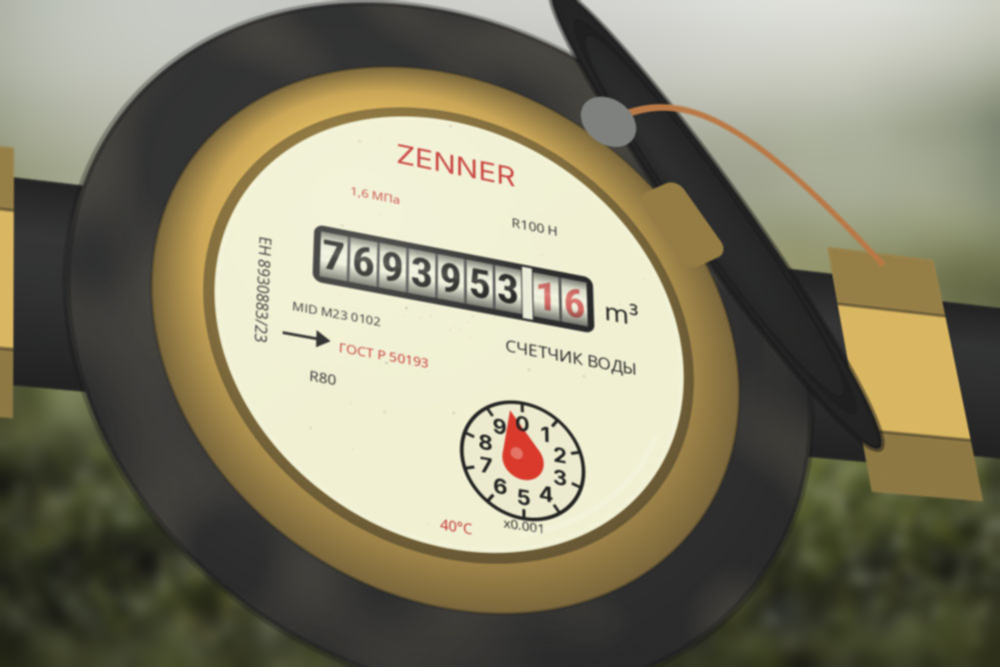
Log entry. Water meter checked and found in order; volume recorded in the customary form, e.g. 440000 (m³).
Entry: 7693953.159 (m³)
